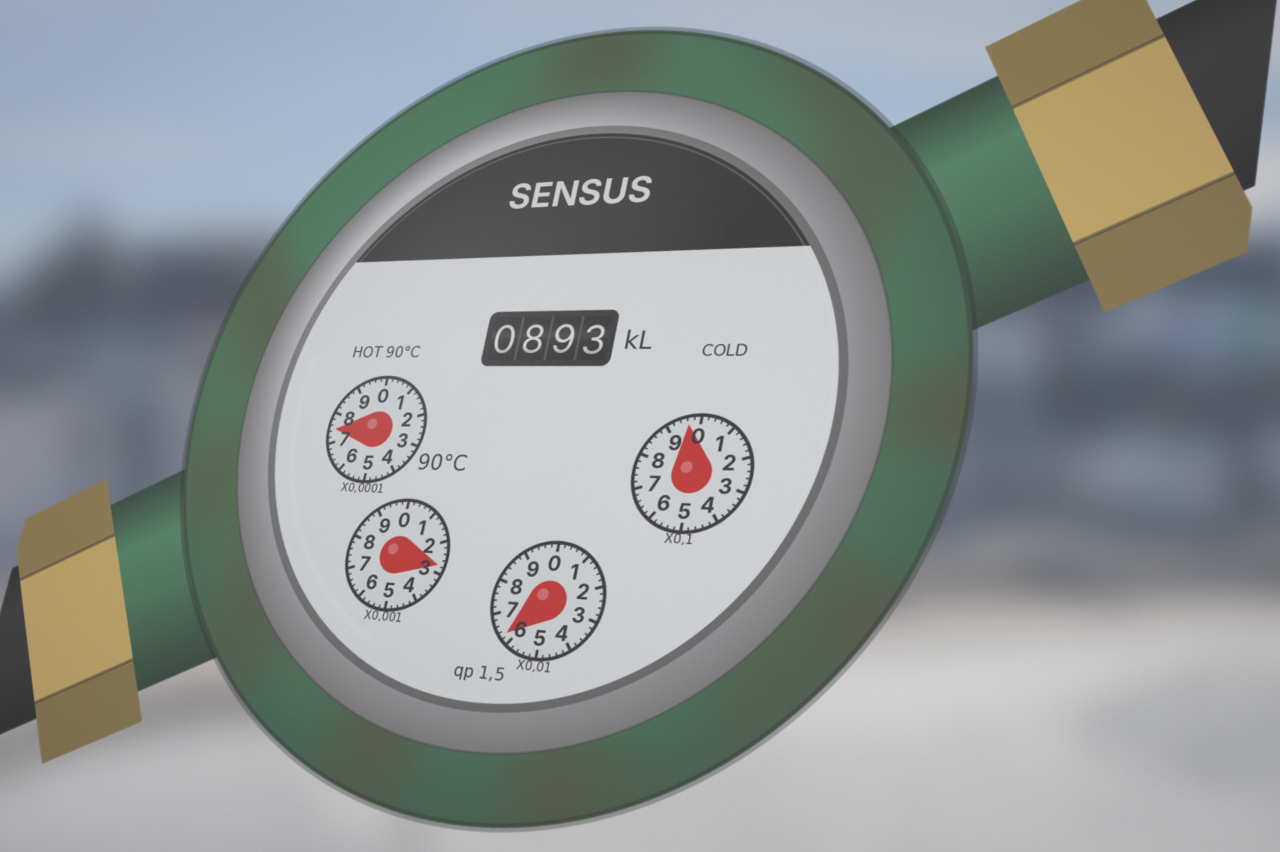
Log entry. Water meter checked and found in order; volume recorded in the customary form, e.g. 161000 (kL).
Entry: 892.9627 (kL)
